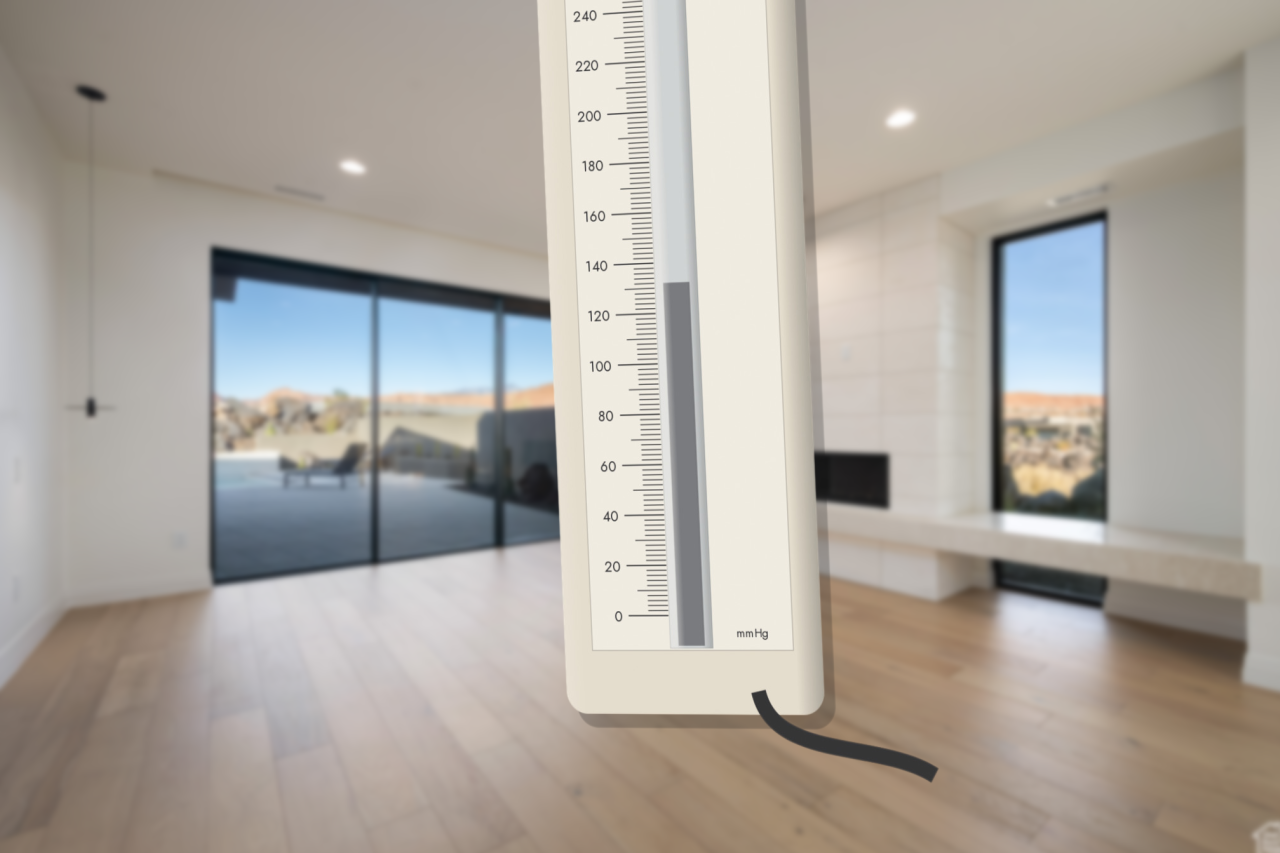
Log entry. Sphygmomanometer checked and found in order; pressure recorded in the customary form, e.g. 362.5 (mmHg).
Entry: 132 (mmHg)
